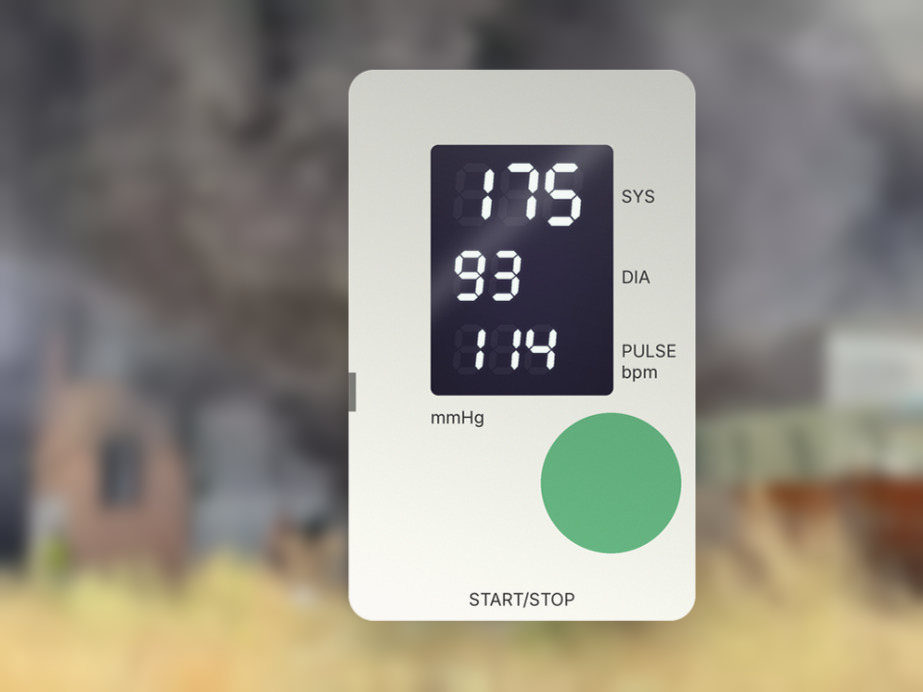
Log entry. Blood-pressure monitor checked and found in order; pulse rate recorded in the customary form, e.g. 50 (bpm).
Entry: 114 (bpm)
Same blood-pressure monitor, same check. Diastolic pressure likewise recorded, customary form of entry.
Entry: 93 (mmHg)
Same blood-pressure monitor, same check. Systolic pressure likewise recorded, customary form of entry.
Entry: 175 (mmHg)
